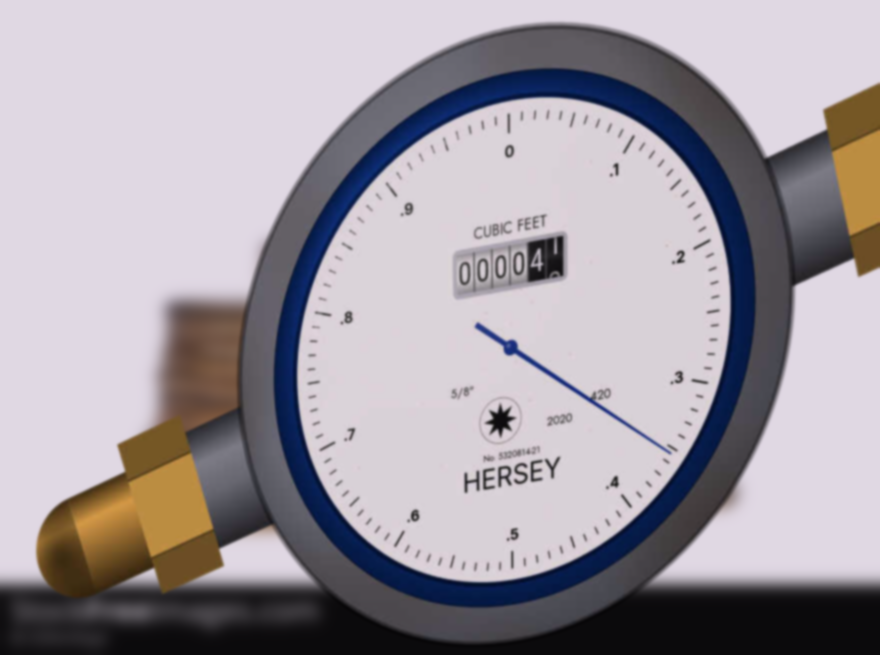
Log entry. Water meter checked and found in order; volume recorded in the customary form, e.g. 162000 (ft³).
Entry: 41.35 (ft³)
